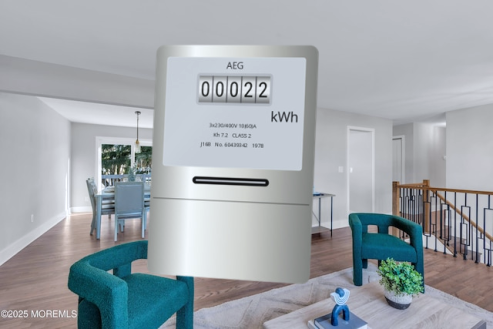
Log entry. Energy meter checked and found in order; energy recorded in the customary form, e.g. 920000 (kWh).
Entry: 22 (kWh)
